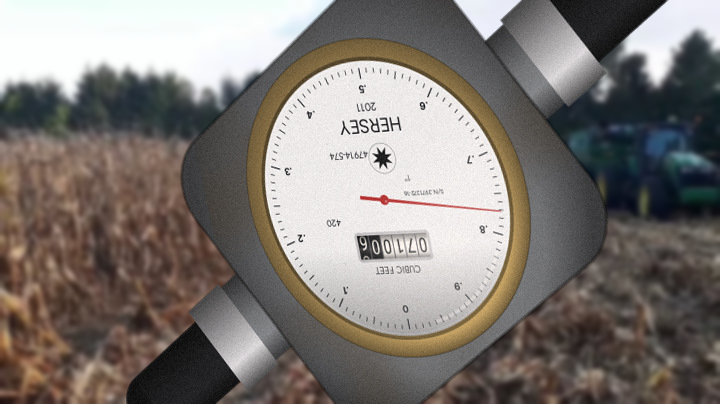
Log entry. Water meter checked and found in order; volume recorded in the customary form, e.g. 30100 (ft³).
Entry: 71005.77 (ft³)
